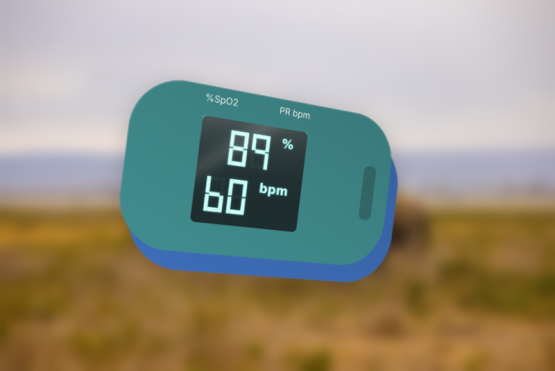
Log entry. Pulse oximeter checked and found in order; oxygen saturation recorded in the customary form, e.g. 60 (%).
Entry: 89 (%)
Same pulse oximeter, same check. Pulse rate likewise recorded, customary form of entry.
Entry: 60 (bpm)
